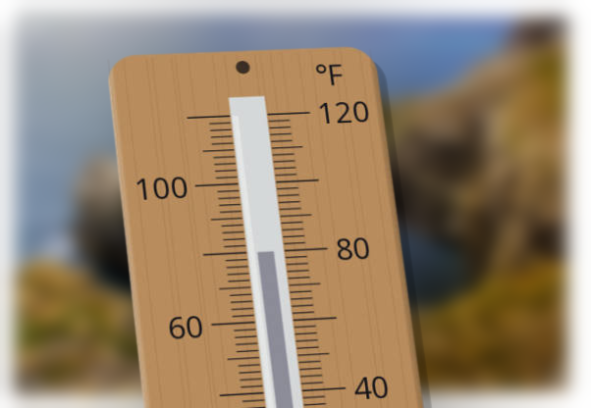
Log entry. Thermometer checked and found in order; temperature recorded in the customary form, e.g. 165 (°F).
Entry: 80 (°F)
